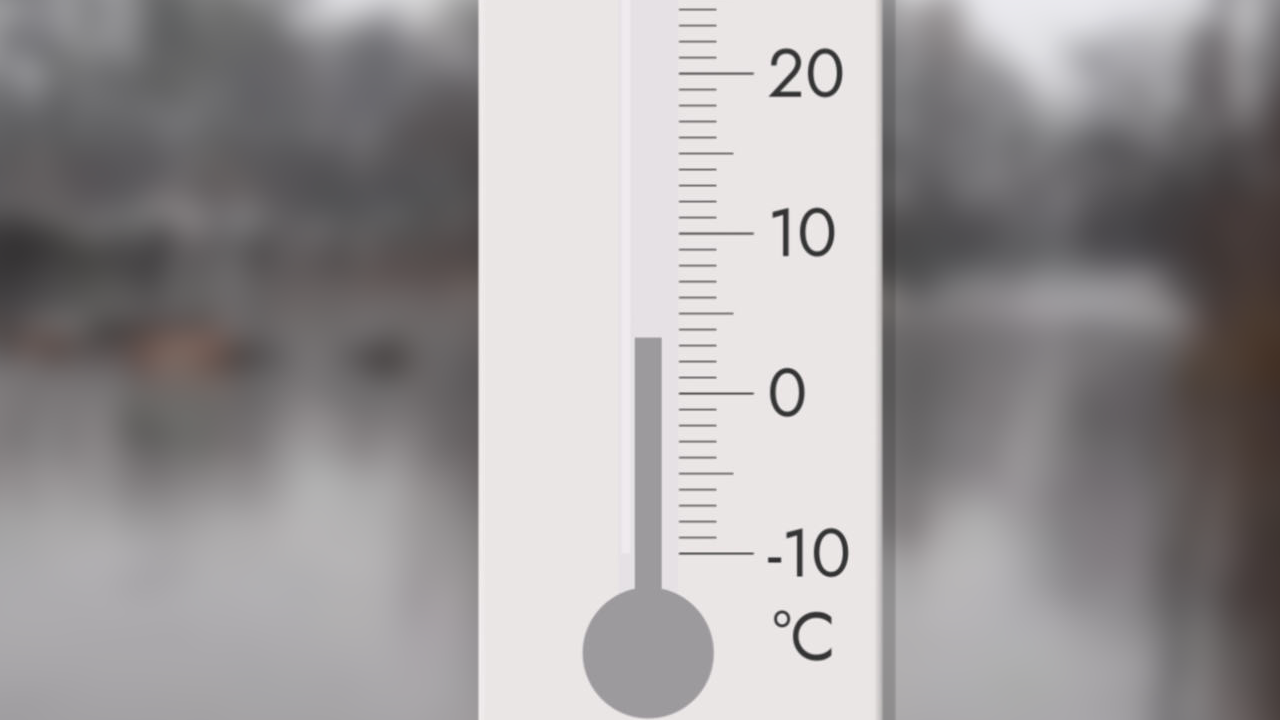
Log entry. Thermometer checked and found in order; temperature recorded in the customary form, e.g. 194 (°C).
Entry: 3.5 (°C)
